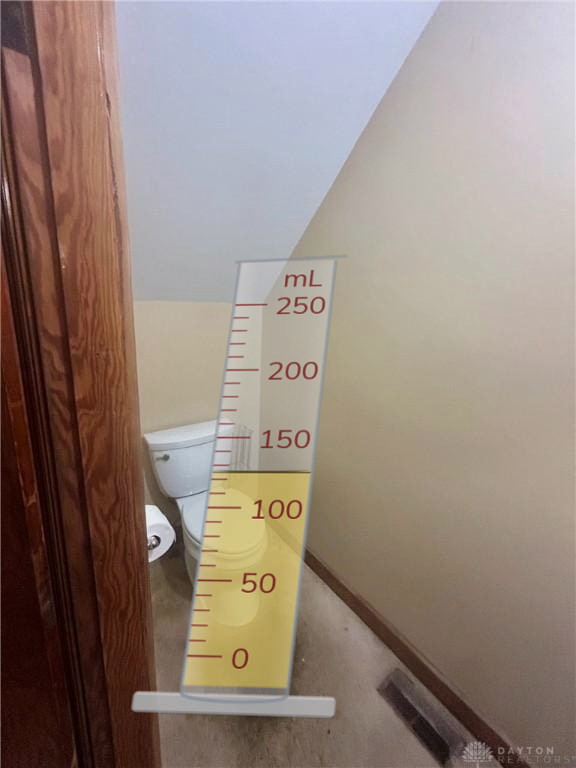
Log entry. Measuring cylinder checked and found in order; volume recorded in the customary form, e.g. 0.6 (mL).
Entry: 125 (mL)
